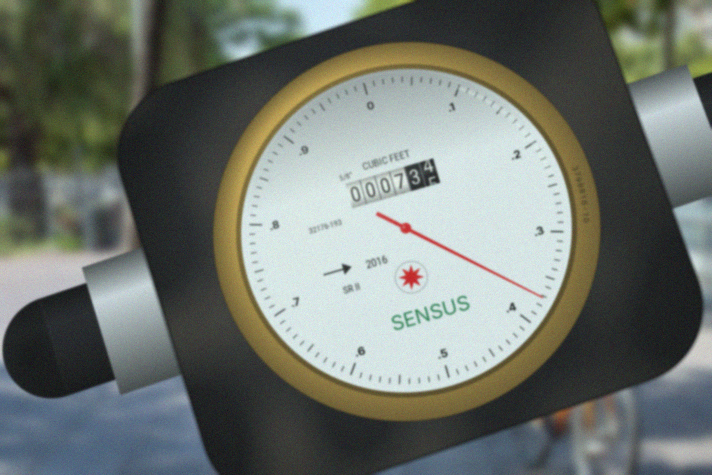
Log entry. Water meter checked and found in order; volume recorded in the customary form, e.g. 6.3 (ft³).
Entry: 734.37 (ft³)
